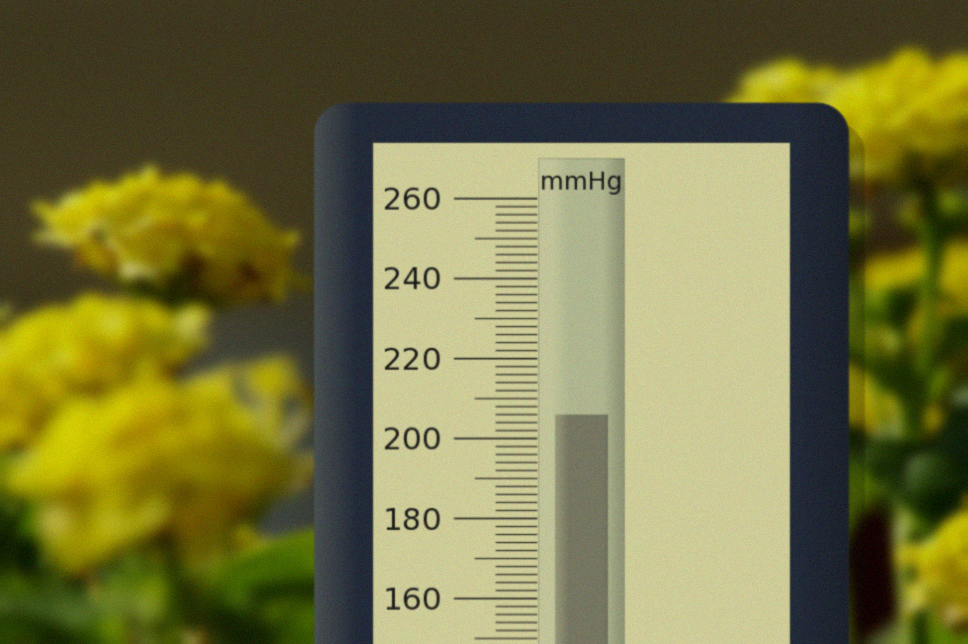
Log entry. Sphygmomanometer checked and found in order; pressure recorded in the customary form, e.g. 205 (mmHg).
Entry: 206 (mmHg)
